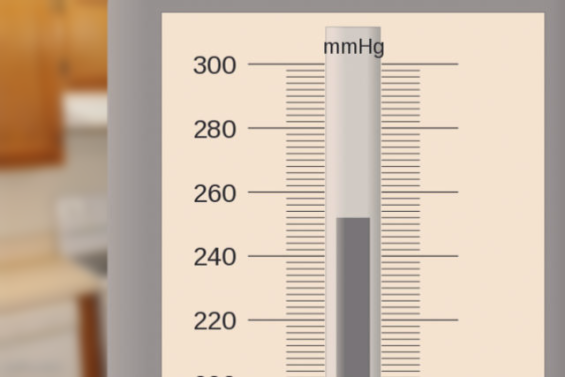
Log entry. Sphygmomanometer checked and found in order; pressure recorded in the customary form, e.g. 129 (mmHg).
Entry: 252 (mmHg)
